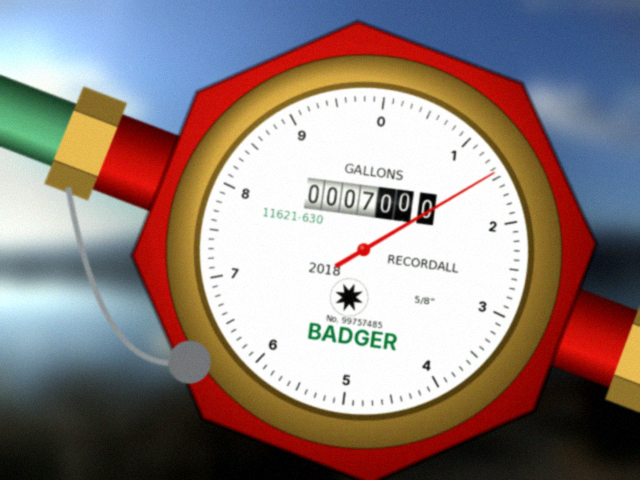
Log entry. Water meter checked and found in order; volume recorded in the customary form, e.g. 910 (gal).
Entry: 7001.4 (gal)
